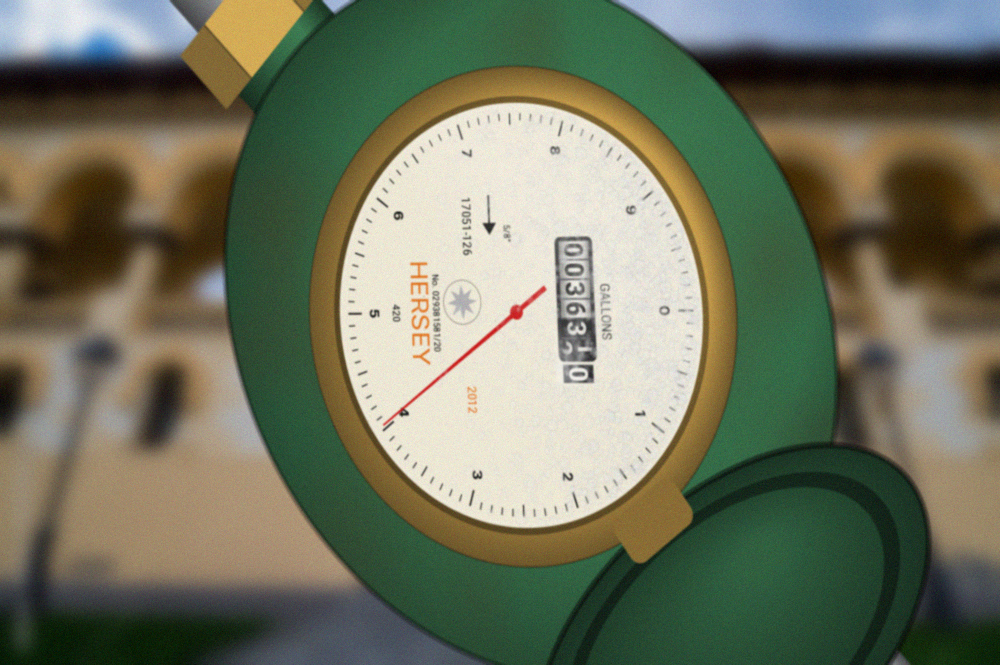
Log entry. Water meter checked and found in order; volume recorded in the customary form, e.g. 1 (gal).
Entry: 36314.0 (gal)
